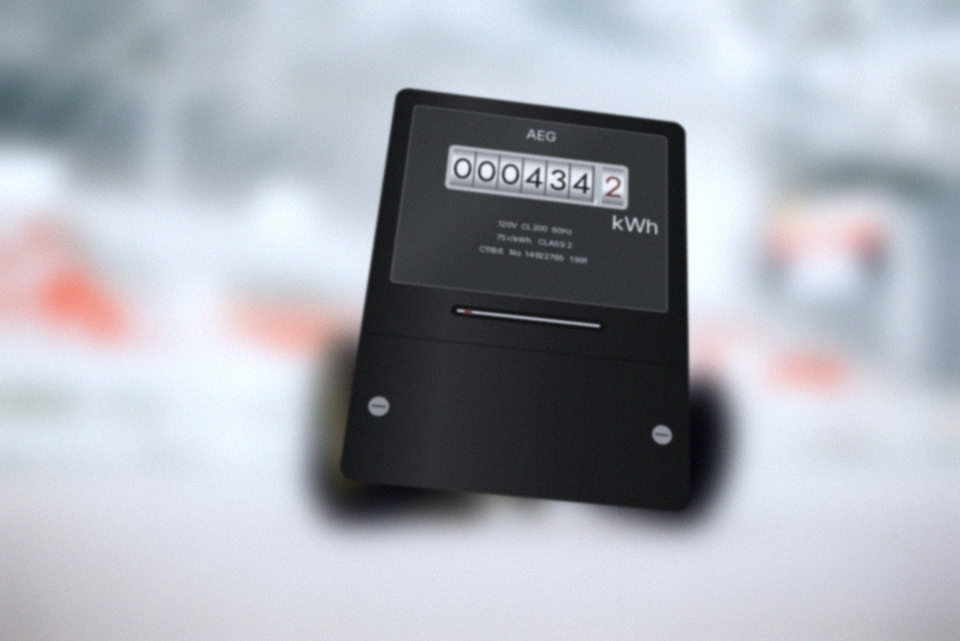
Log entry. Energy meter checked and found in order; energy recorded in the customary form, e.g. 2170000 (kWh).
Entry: 434.2 (kWh)
